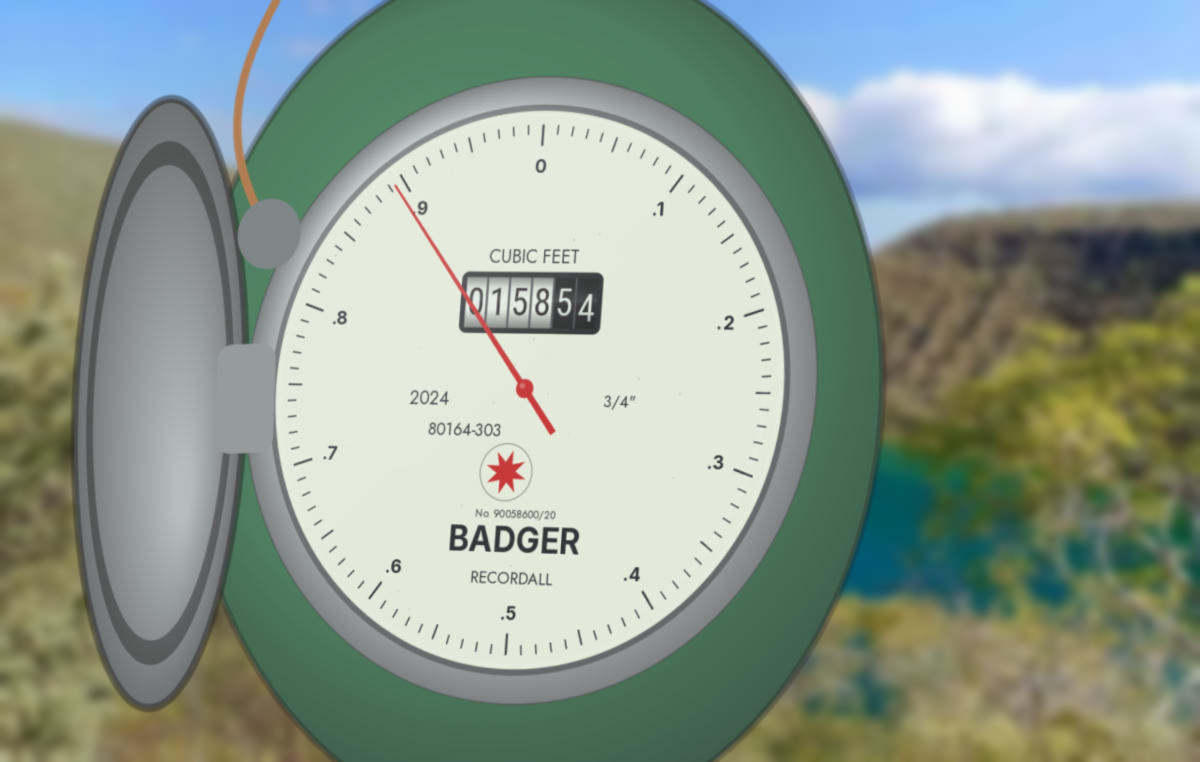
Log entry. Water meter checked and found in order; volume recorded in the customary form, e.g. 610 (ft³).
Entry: 15853.89 (ft³)
